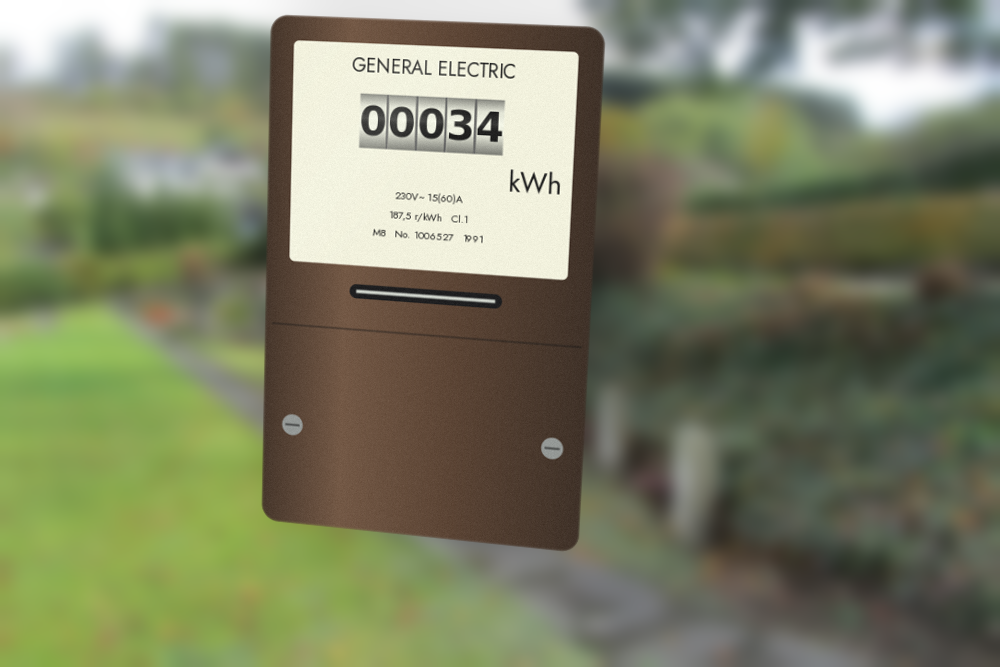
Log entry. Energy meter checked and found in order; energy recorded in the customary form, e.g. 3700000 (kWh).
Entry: 34 (kWh)
